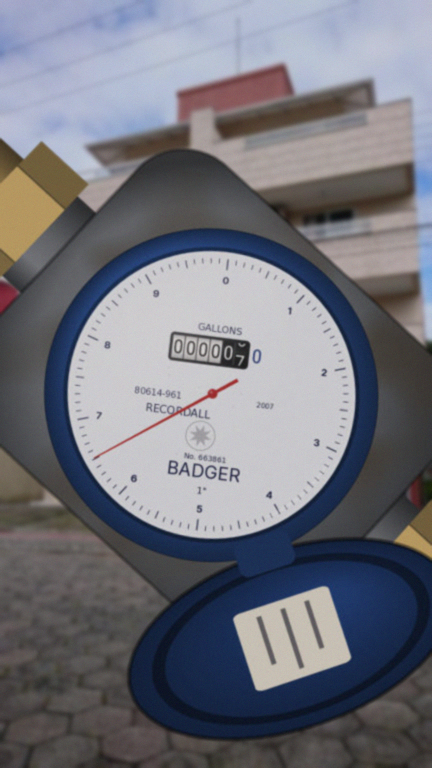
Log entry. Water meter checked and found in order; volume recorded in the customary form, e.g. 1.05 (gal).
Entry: 66.5 (gal)
